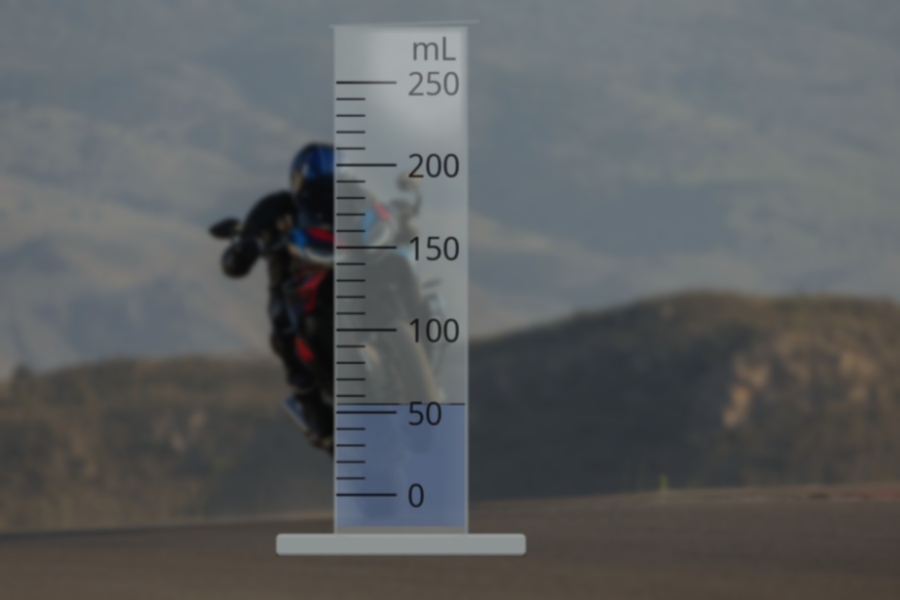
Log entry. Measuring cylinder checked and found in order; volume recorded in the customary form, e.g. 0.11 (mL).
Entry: 55 (mL)
